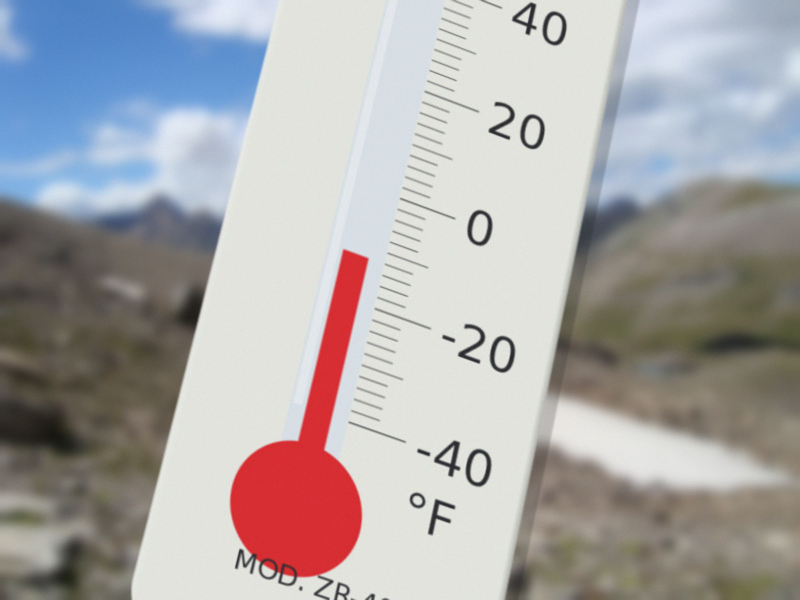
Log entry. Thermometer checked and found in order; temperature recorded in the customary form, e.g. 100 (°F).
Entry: -12 (°F)
